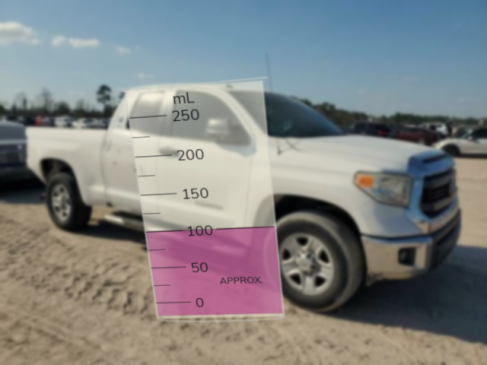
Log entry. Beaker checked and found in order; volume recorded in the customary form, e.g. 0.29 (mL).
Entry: 100 (mL)
